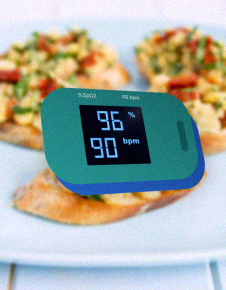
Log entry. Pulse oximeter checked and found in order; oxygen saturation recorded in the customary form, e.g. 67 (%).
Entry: 96 (%)
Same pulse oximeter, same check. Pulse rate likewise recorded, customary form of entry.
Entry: 90 (bpm)
